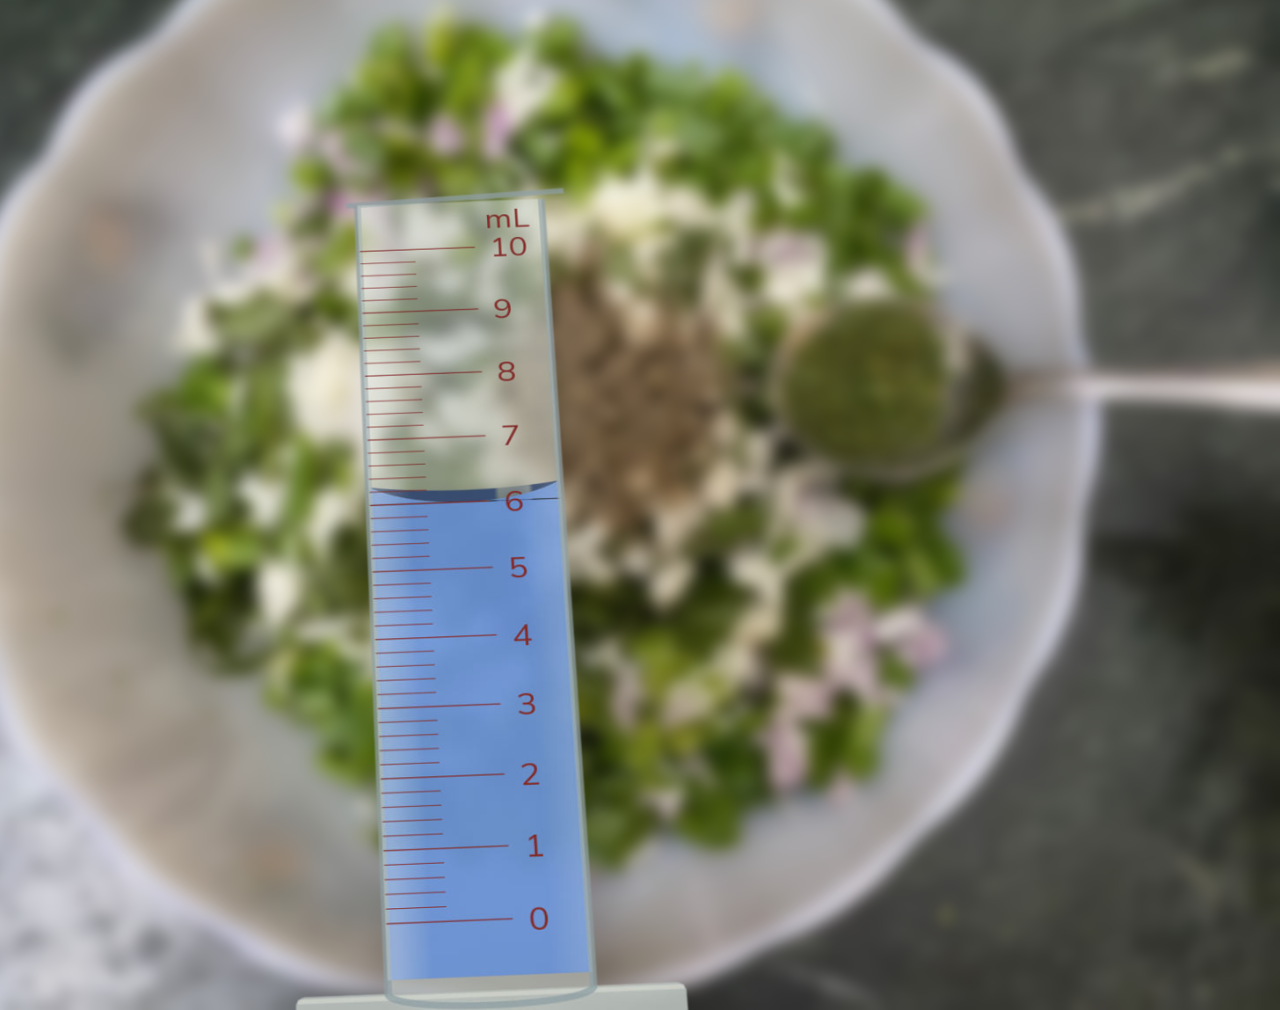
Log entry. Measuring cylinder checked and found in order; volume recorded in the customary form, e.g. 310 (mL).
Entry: 6 (mL)
